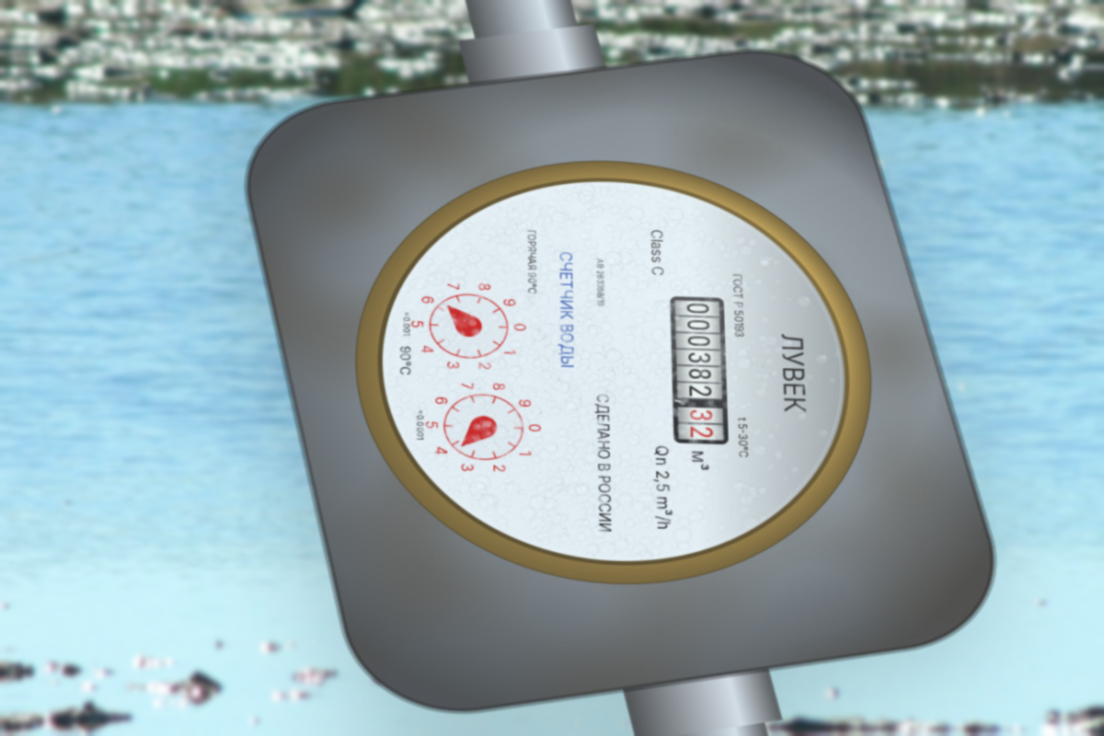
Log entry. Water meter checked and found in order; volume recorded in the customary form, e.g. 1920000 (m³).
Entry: 382.3263 (m³)
